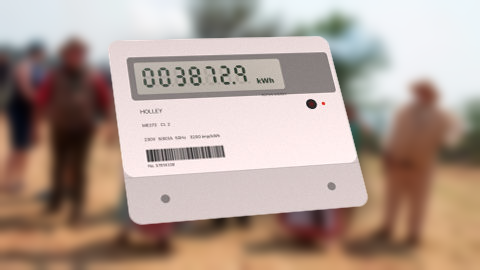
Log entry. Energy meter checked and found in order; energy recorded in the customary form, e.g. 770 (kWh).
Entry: 3872.9 (kWh)
